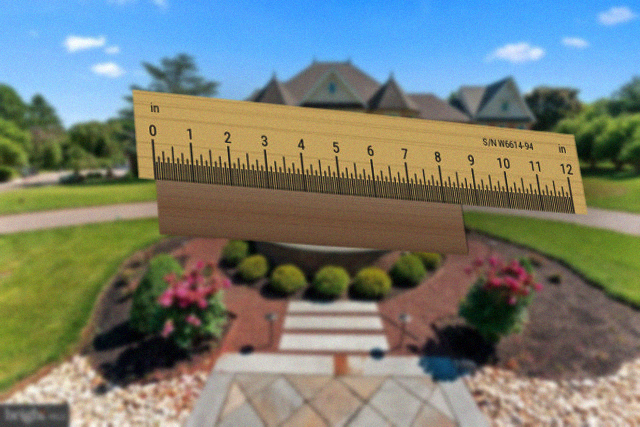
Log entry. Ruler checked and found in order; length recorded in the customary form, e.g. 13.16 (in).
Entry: 8.5 (in)
